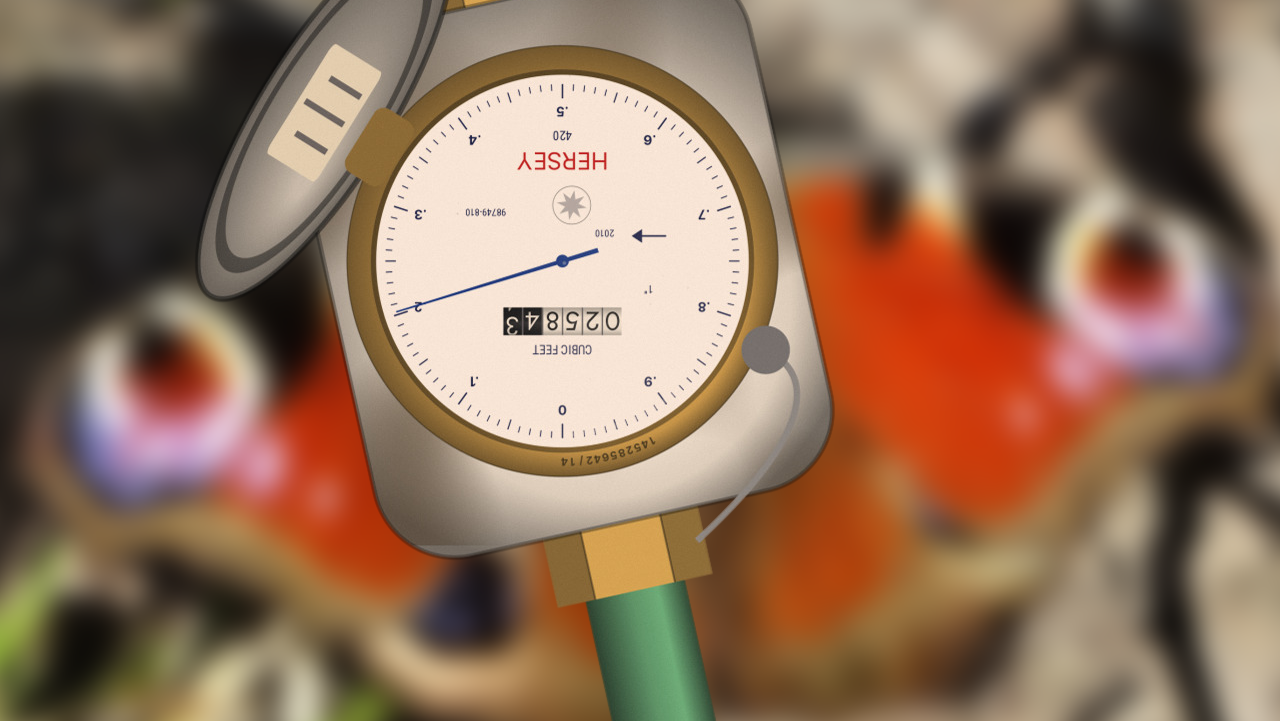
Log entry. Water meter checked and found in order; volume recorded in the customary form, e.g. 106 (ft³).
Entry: 25843.20 (ft³)
